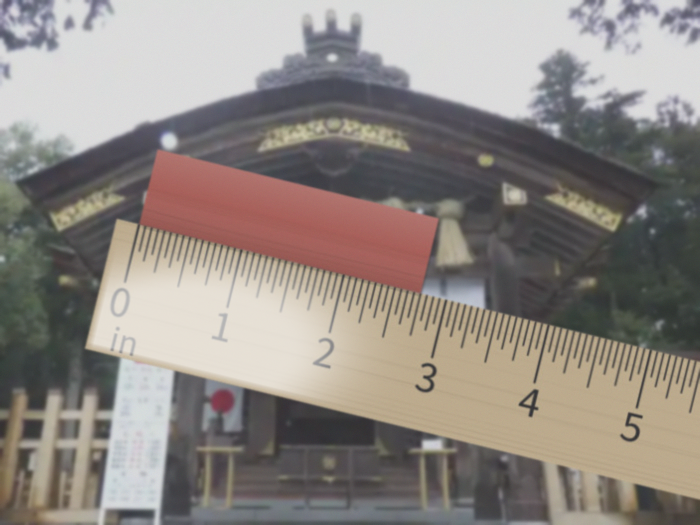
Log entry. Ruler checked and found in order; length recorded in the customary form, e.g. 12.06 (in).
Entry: 2.75 (in)
